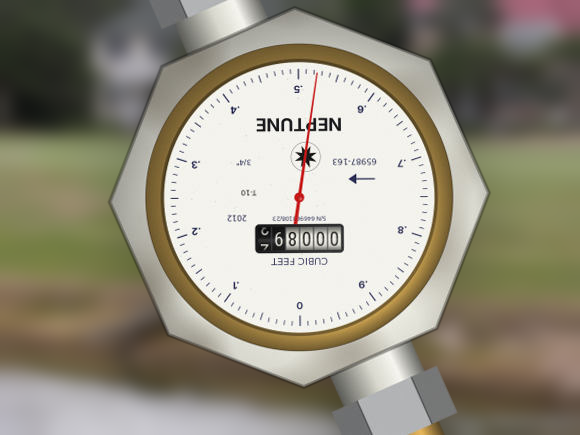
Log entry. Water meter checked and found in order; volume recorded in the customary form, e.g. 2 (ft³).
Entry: 892.52 (ft³)
